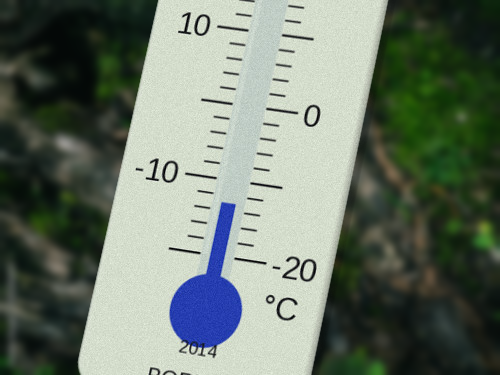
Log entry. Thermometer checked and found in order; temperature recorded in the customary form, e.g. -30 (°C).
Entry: -13 (°C)
